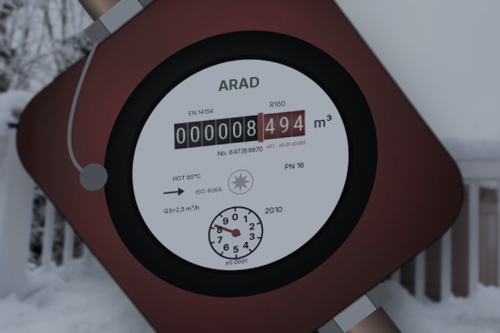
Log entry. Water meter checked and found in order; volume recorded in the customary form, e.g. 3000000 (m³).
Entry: 8.4948 (m³)
